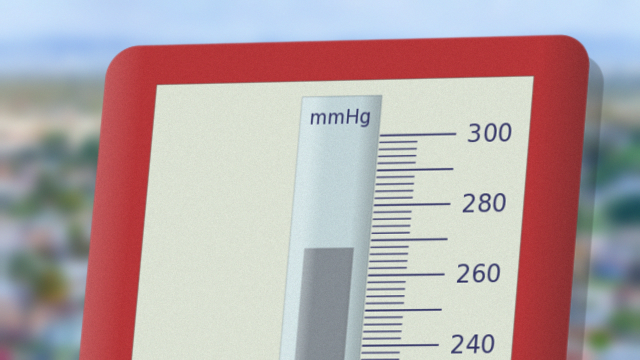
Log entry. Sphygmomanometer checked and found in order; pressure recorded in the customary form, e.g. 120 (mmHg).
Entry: 268 (mmHg)
